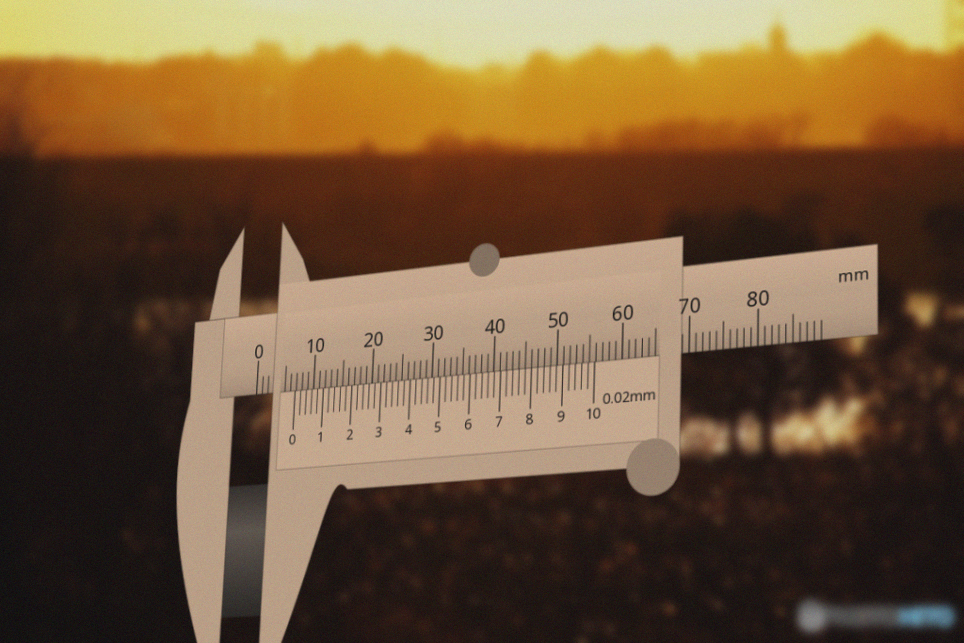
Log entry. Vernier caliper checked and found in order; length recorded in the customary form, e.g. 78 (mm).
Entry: 6.8 (mm)
